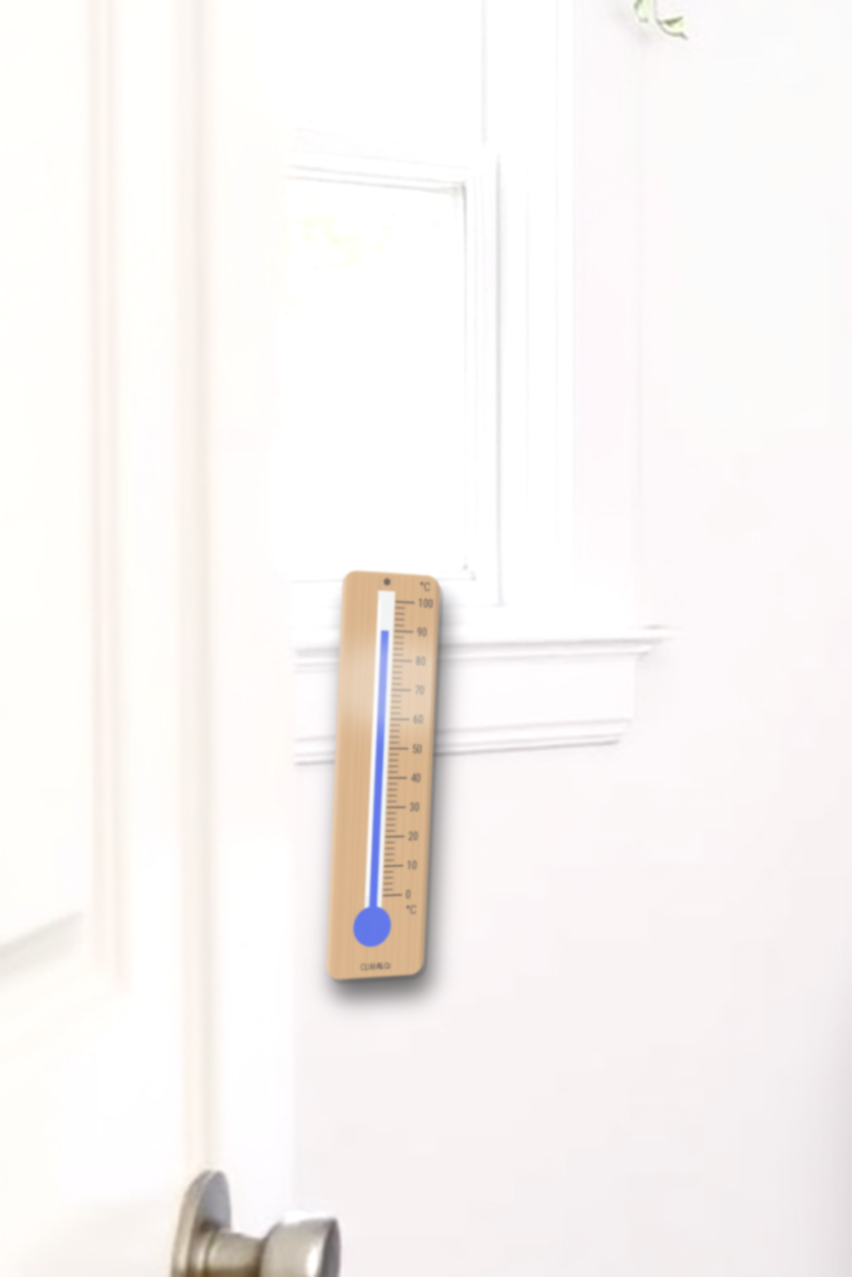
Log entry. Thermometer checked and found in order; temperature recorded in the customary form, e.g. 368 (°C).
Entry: 90 (°C)
